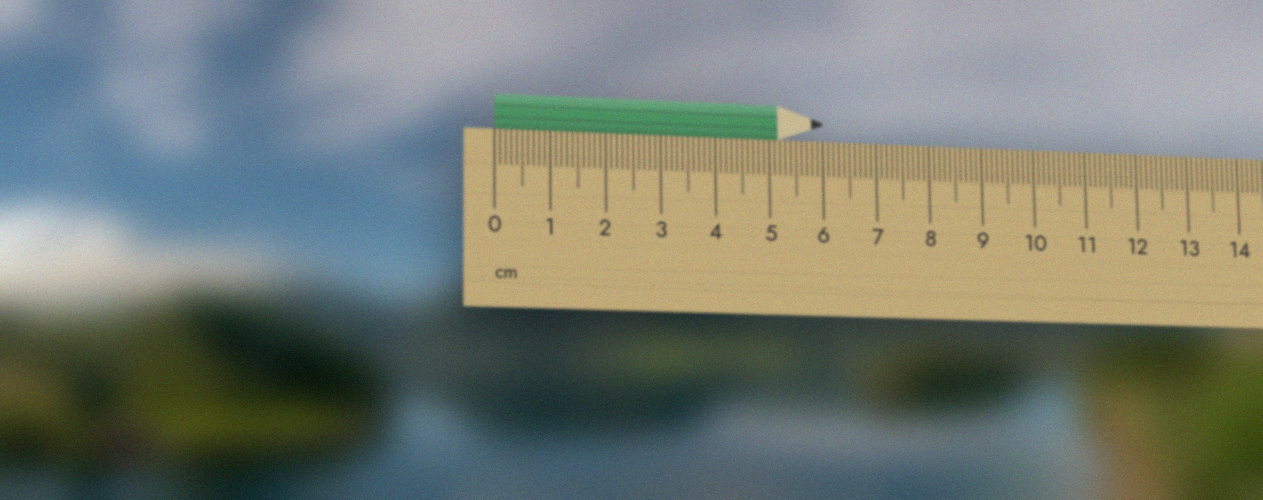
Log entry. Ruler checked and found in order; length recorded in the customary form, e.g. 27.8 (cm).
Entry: 6 (cm)
